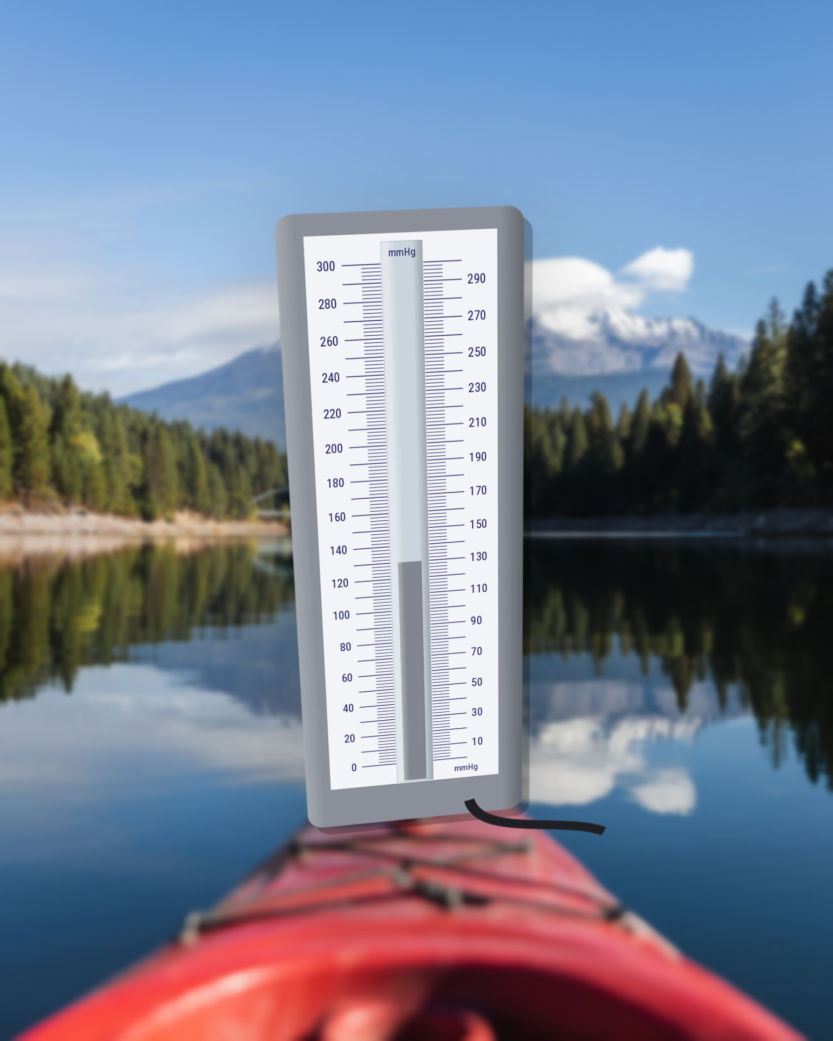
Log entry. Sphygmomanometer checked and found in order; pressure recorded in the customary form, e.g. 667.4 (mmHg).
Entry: 130 (mmHg)
